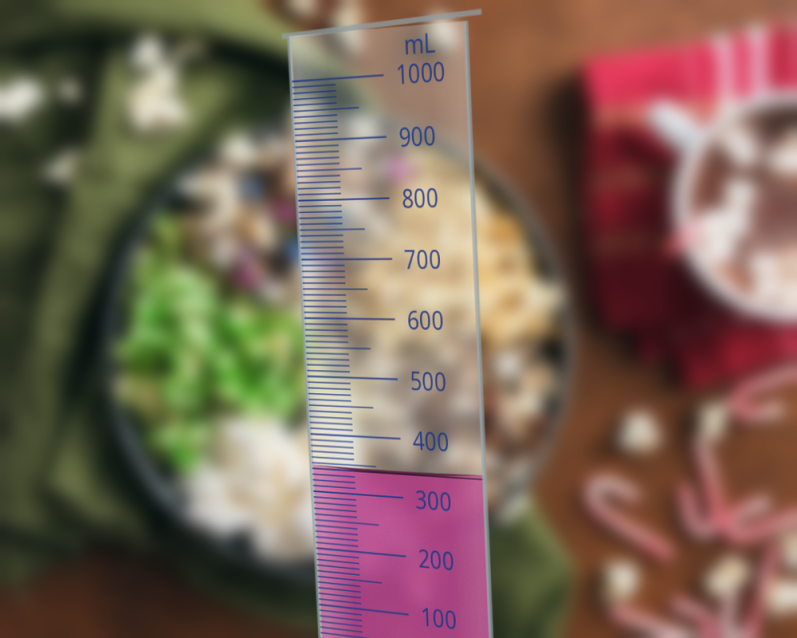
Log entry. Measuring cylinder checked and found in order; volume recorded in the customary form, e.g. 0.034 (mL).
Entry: 340 (mL)
